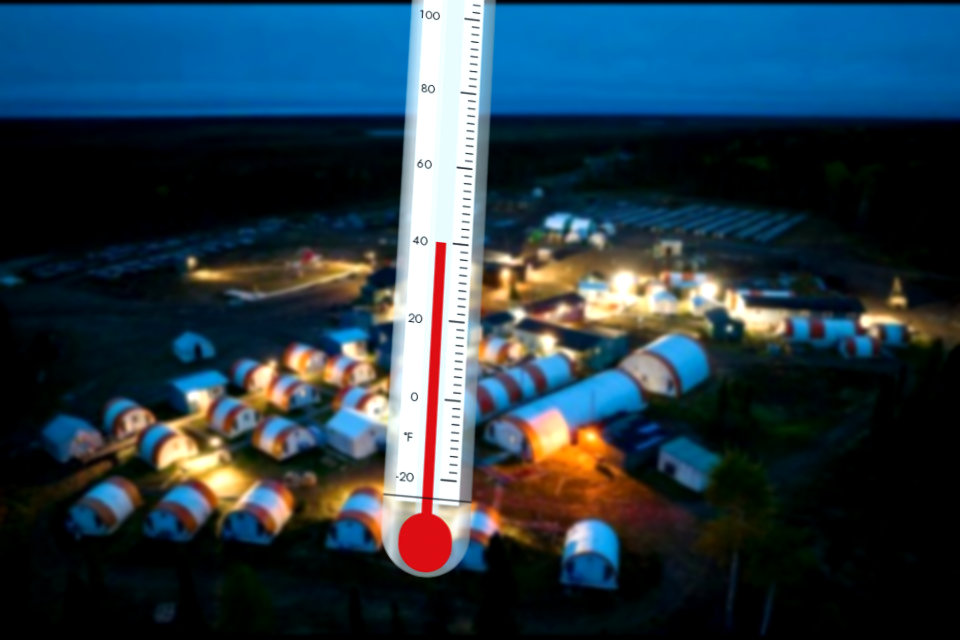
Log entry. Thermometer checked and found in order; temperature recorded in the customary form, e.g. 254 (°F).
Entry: 40 (°F)
